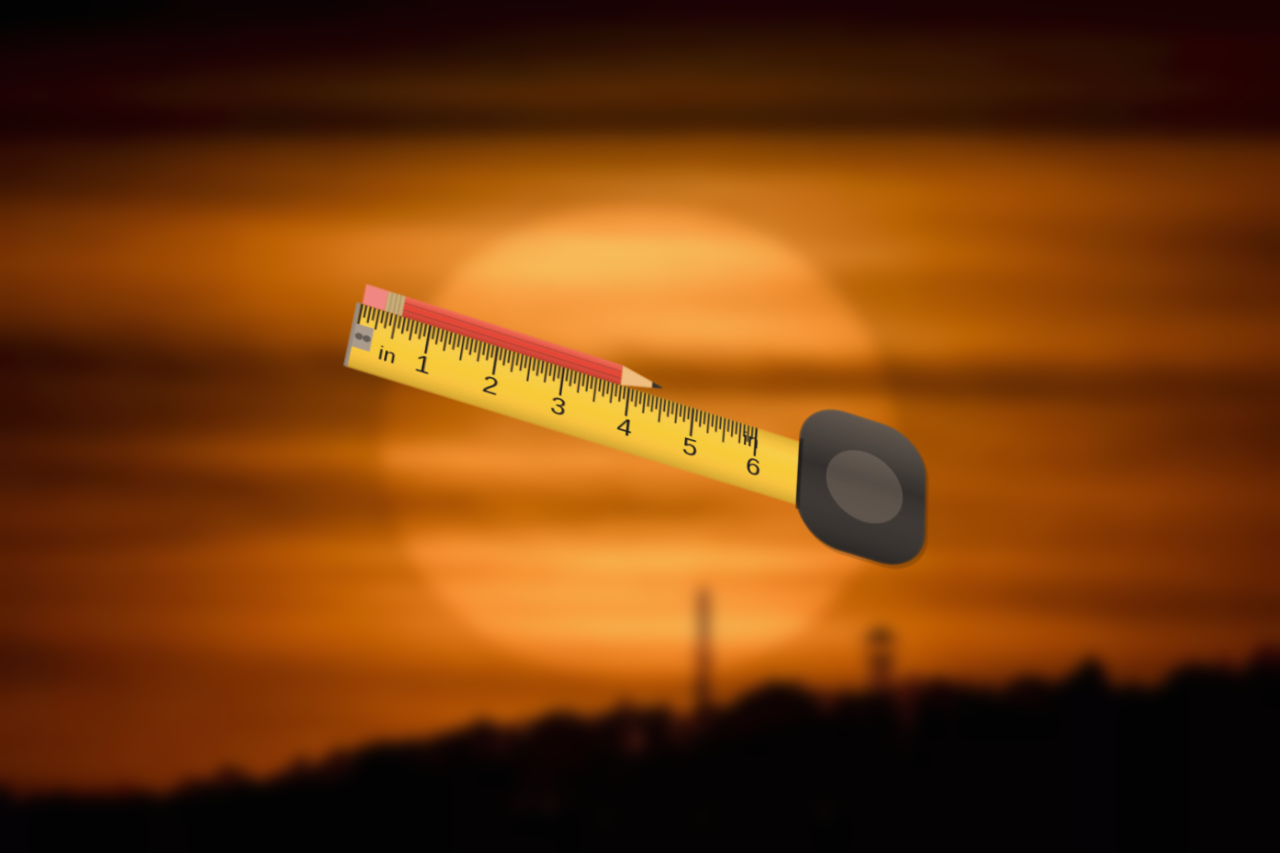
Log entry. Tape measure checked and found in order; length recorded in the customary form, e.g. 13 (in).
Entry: 4.5 (in)
